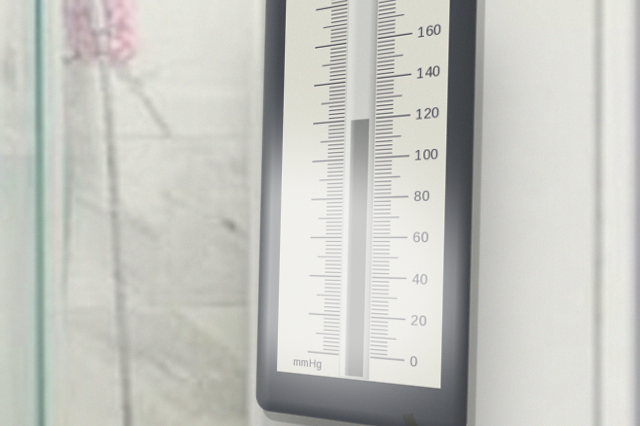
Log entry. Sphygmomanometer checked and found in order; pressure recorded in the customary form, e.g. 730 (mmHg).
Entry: 120 (mmHg)
